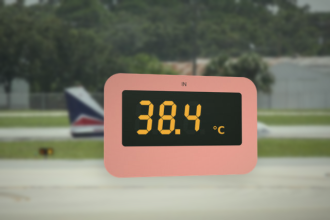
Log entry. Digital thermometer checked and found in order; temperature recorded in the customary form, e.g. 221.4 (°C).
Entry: 38.4 (°C)
